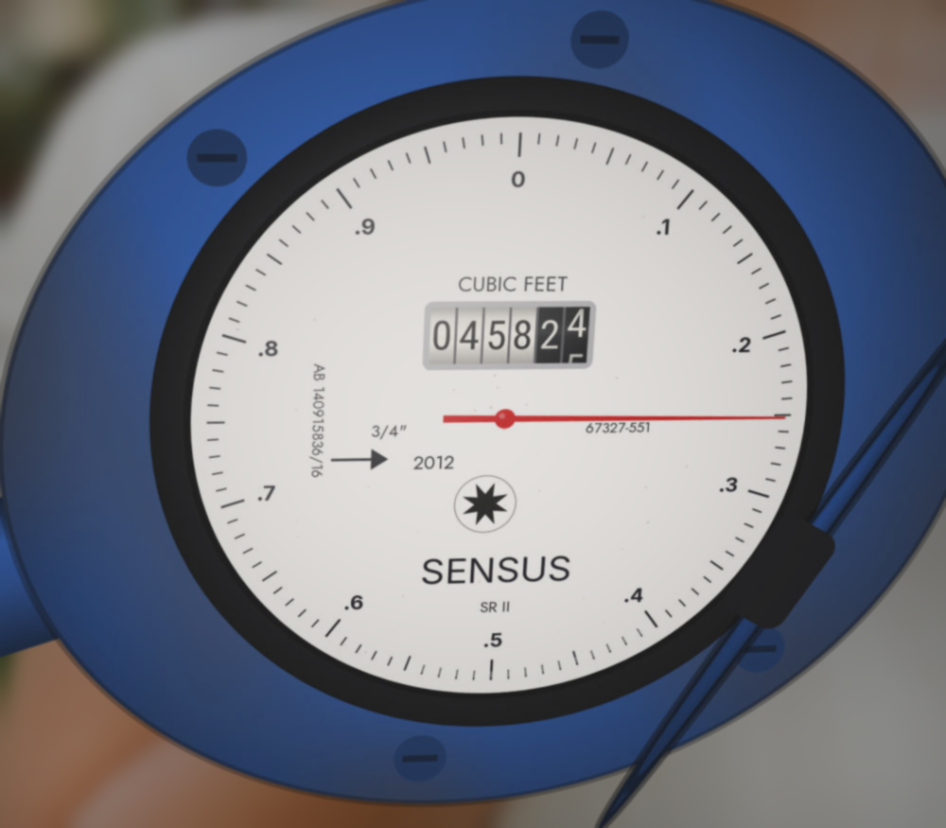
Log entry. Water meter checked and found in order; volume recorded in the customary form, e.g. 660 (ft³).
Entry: 45824.25 (ft³)
